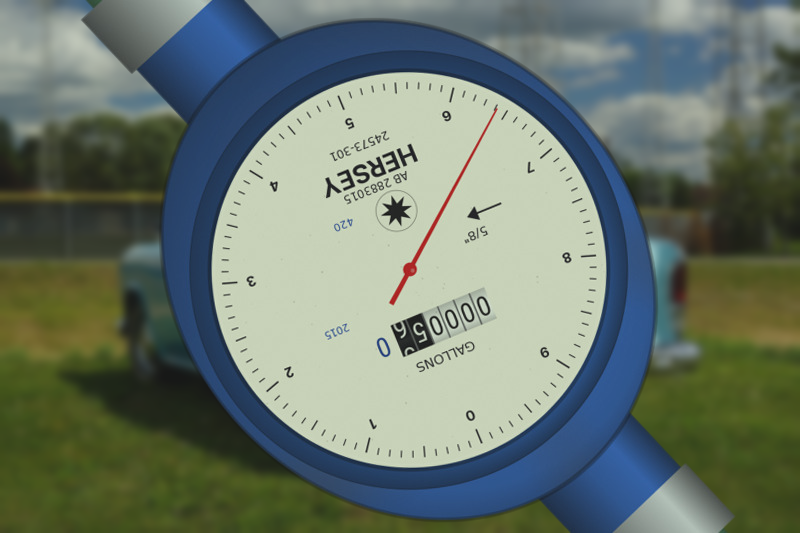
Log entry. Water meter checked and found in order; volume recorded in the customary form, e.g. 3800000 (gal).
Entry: 556.4 (gal)
